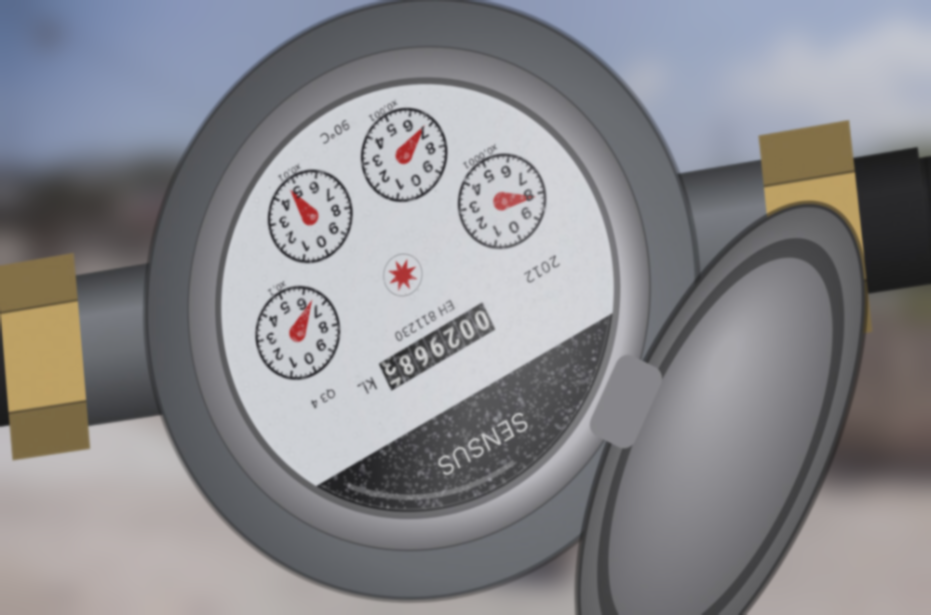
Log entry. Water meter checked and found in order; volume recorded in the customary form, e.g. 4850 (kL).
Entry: 29682.6468 (kL)
